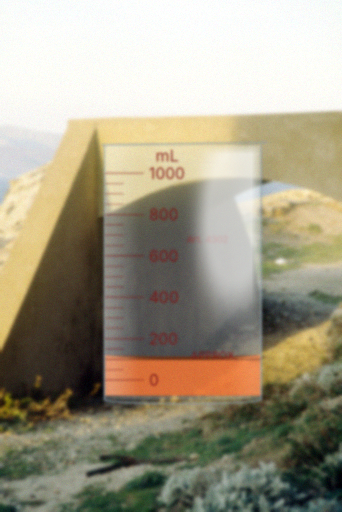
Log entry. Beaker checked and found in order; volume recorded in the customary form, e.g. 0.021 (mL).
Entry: 100 (mL)
